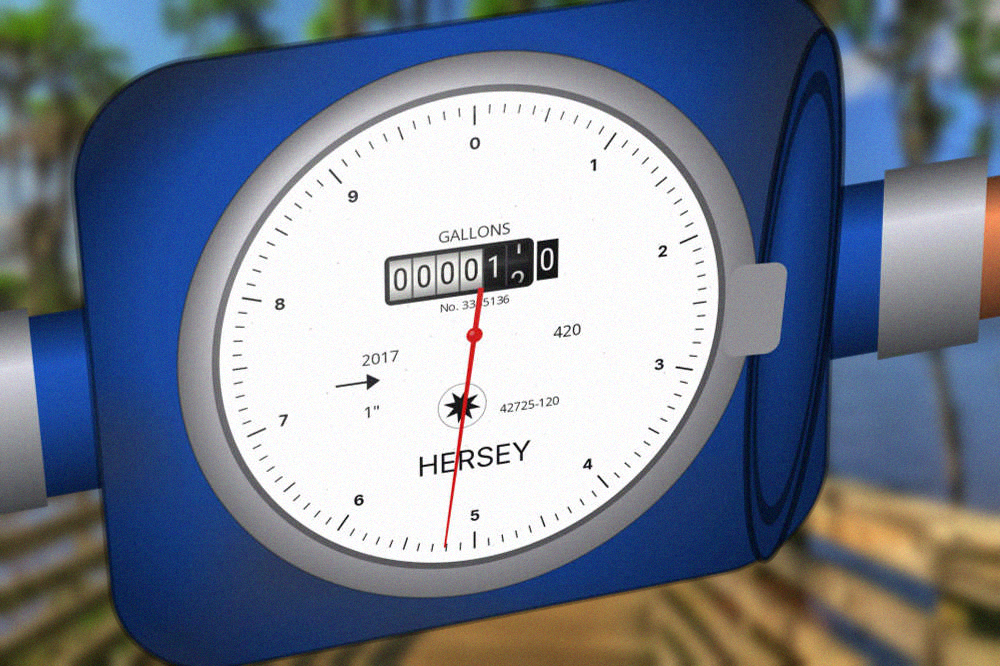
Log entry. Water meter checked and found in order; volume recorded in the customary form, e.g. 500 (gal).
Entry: 115.2 (gal)
